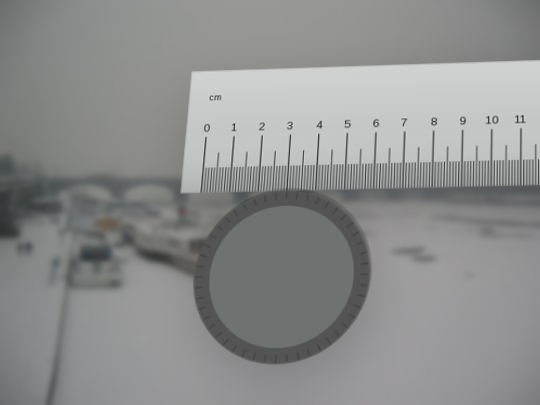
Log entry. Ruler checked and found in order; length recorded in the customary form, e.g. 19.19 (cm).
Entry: 6 (cm)
